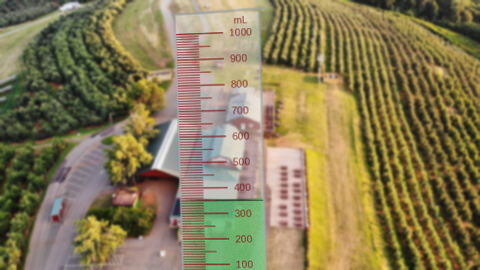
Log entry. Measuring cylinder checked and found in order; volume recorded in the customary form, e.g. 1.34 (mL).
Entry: 350 (mL)
